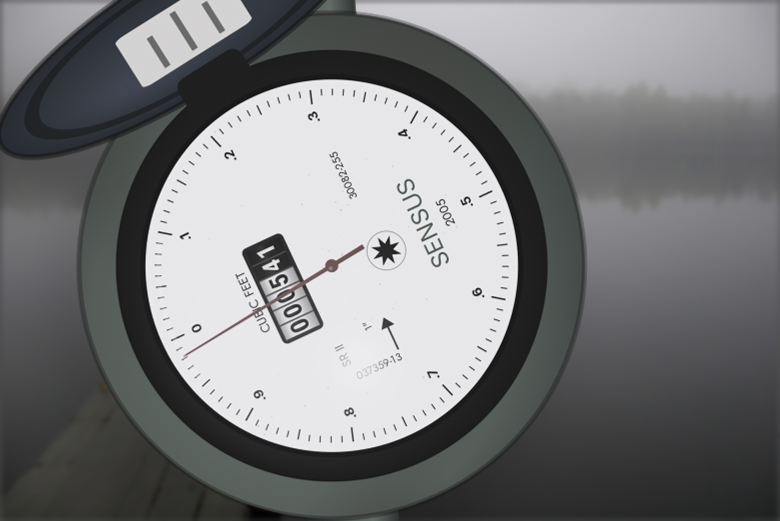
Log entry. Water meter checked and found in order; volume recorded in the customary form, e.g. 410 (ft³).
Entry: 540.98 (ft³)
